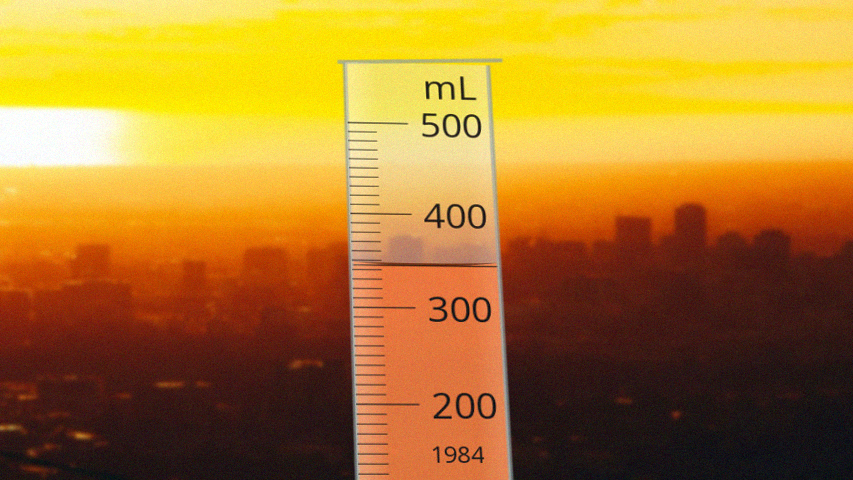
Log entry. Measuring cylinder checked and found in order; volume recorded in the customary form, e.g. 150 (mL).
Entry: 345 (mL)
